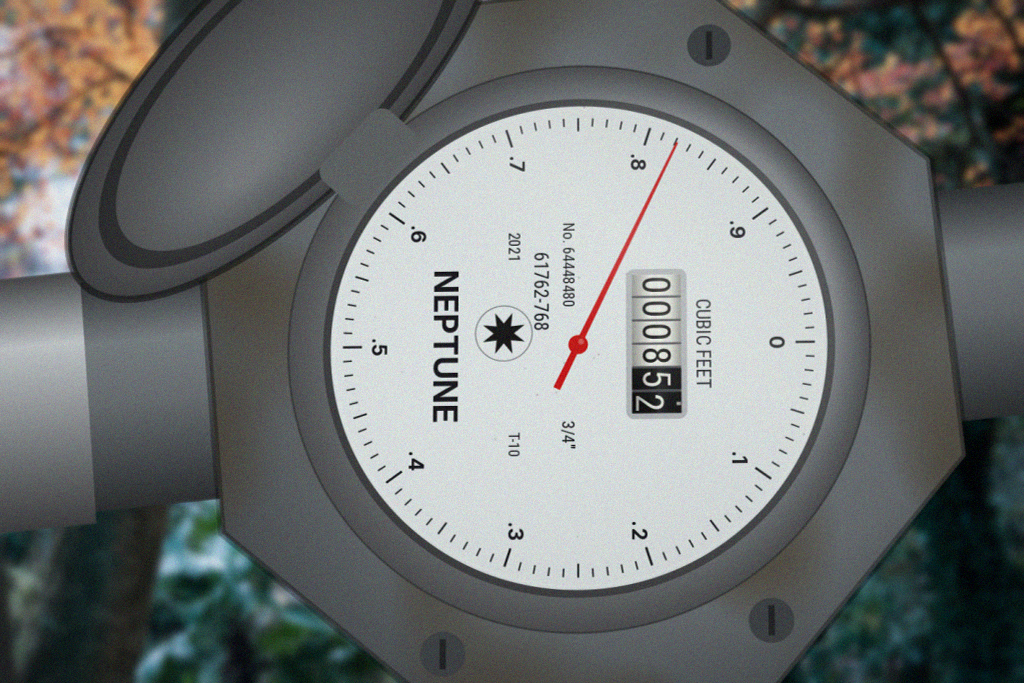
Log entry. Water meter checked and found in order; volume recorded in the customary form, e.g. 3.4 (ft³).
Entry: 851.82 (ft³)
